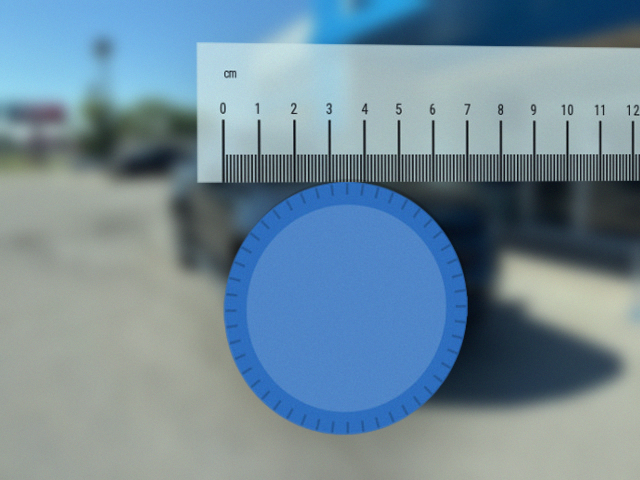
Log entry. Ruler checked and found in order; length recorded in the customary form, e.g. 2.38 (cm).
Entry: 7 (cm)
